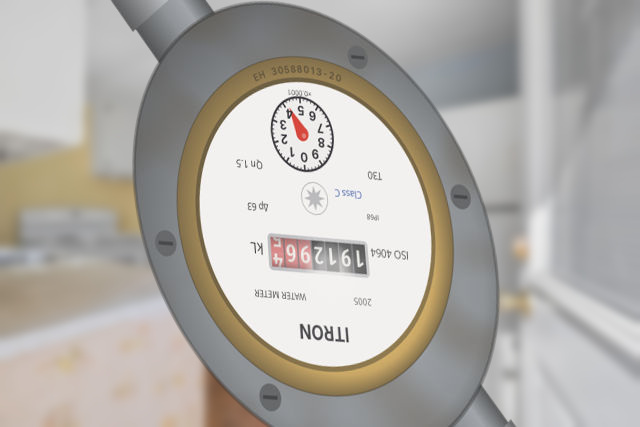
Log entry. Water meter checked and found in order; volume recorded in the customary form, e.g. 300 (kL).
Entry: 1912.9644 (kL)
